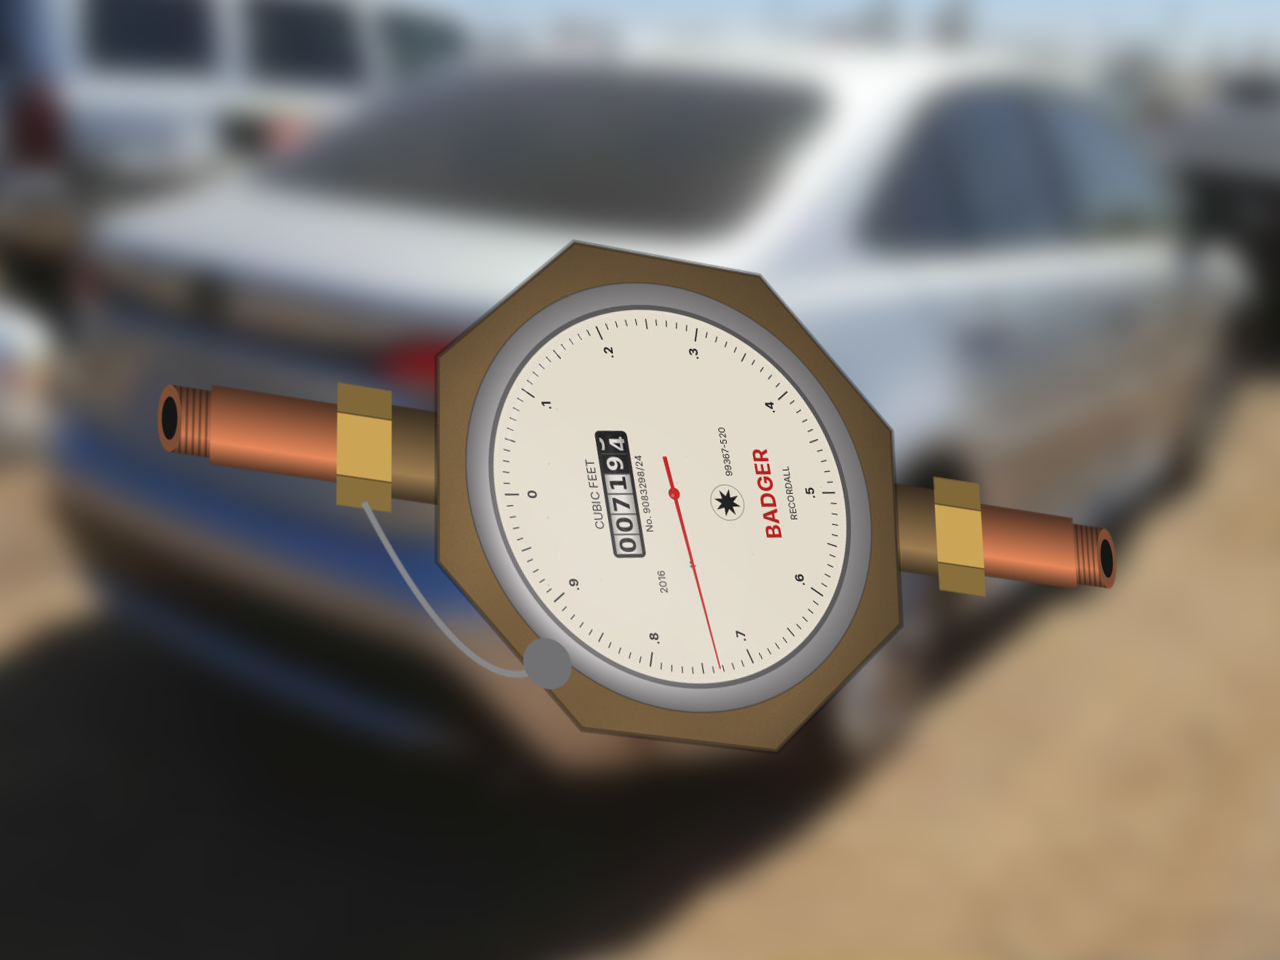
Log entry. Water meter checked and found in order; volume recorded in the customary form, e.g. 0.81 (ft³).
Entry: 7193.73 (ft³)
